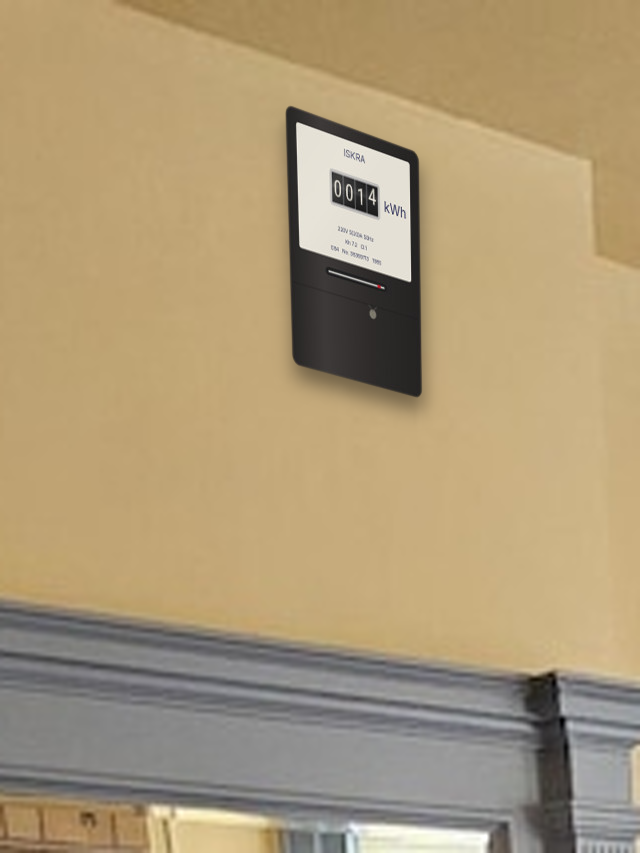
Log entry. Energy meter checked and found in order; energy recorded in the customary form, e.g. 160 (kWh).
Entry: 14 (kWh)
